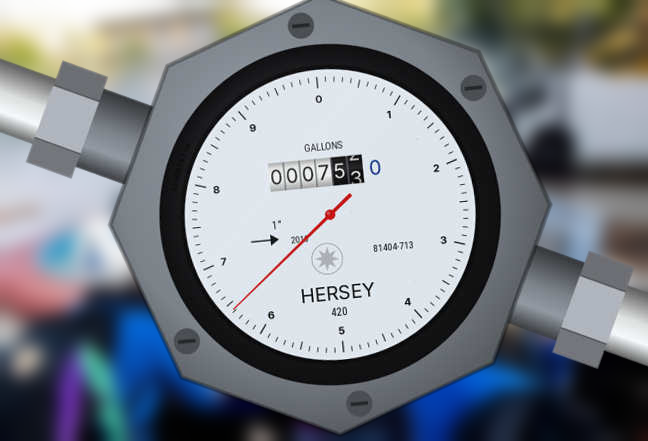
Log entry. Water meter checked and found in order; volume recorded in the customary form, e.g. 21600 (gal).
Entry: 7526.4 (gal)
